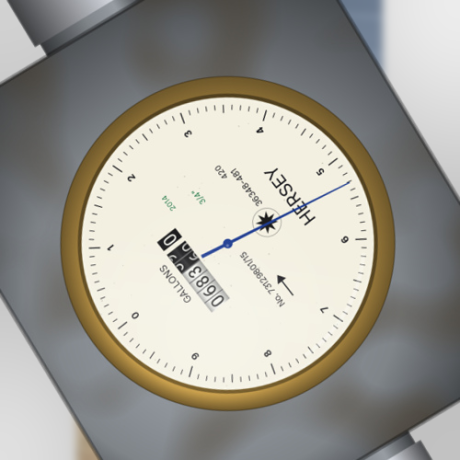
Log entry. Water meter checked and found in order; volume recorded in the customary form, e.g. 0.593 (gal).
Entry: 683595.3 (gal)
